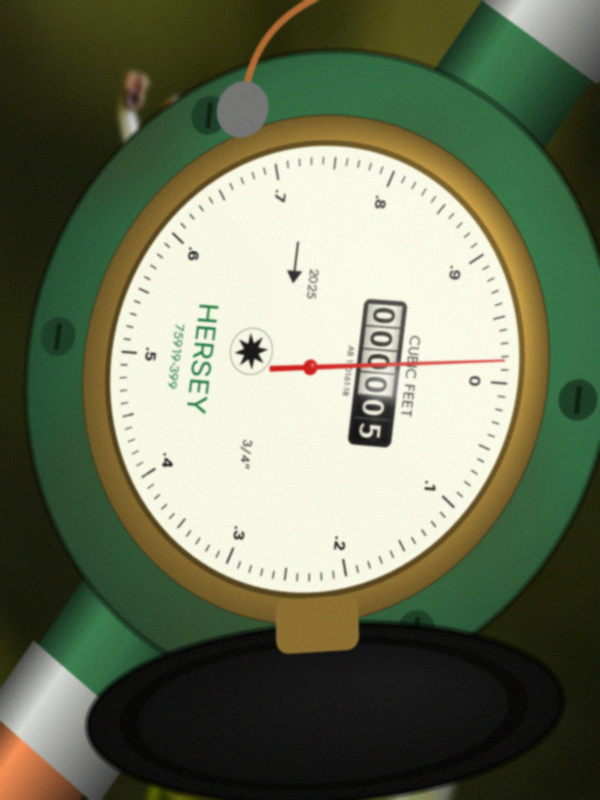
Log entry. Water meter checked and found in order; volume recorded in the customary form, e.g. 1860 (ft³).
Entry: 4.98 (ft³)
